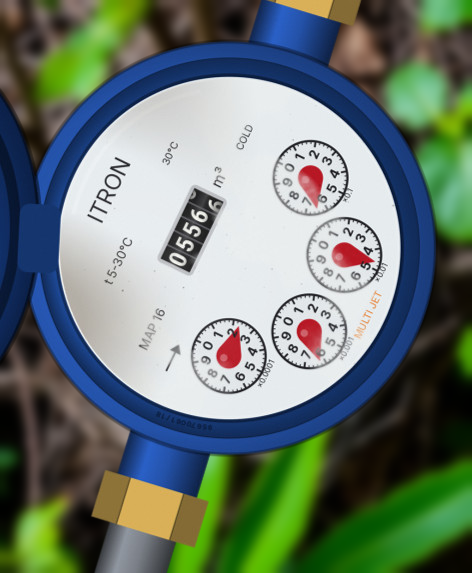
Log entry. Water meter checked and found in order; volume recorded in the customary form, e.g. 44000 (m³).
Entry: 5565.6462 (m³)
